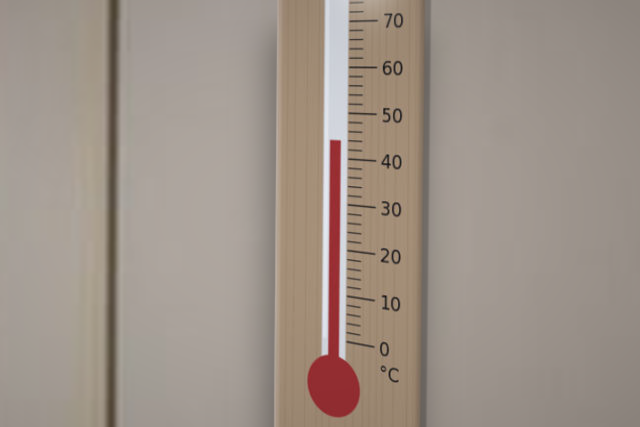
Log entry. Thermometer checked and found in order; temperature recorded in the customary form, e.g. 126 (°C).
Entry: 44 (°C)
